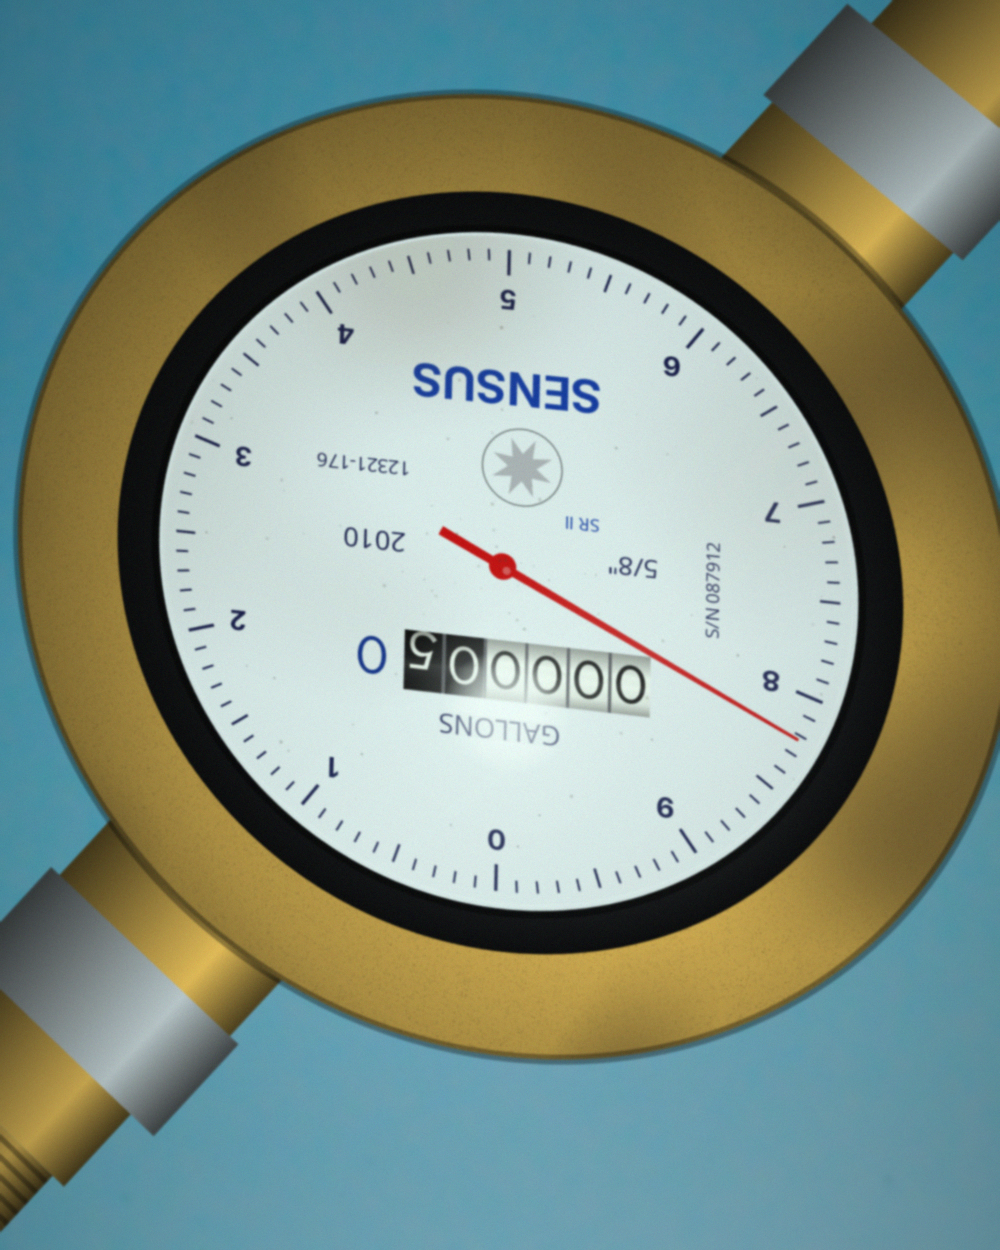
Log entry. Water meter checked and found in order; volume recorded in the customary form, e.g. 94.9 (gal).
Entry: 48.2 (gal)
